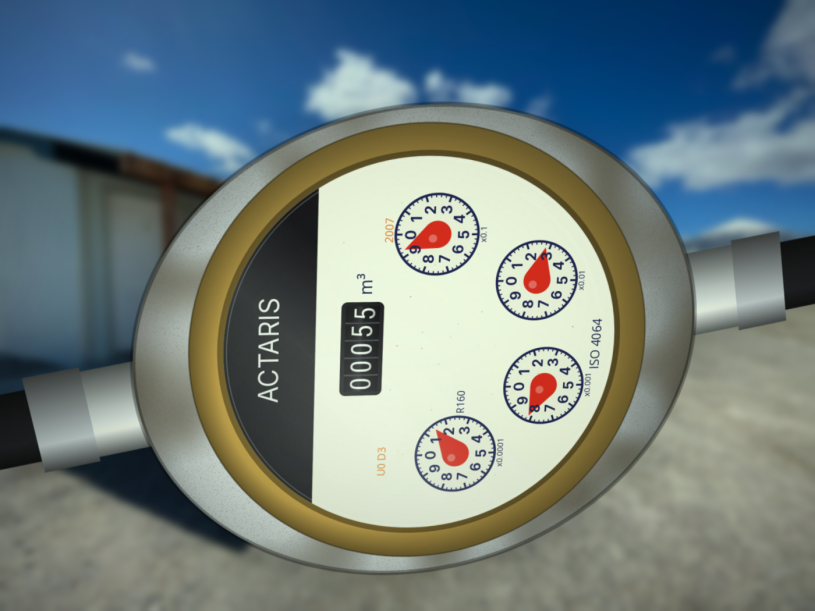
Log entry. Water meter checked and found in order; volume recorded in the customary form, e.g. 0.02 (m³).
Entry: 54.9281 (m³)
